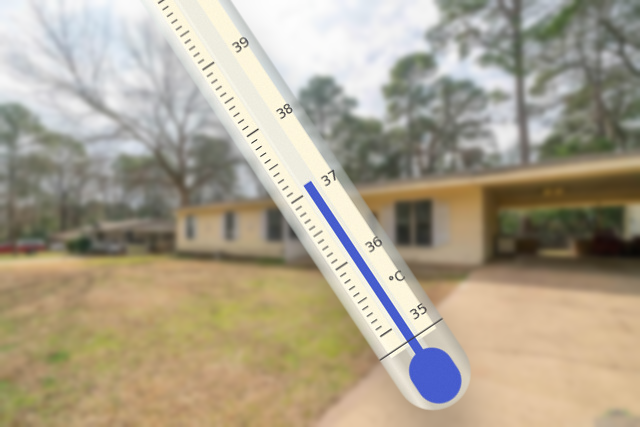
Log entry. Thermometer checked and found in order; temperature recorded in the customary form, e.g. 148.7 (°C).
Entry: 37.1 (°C)
